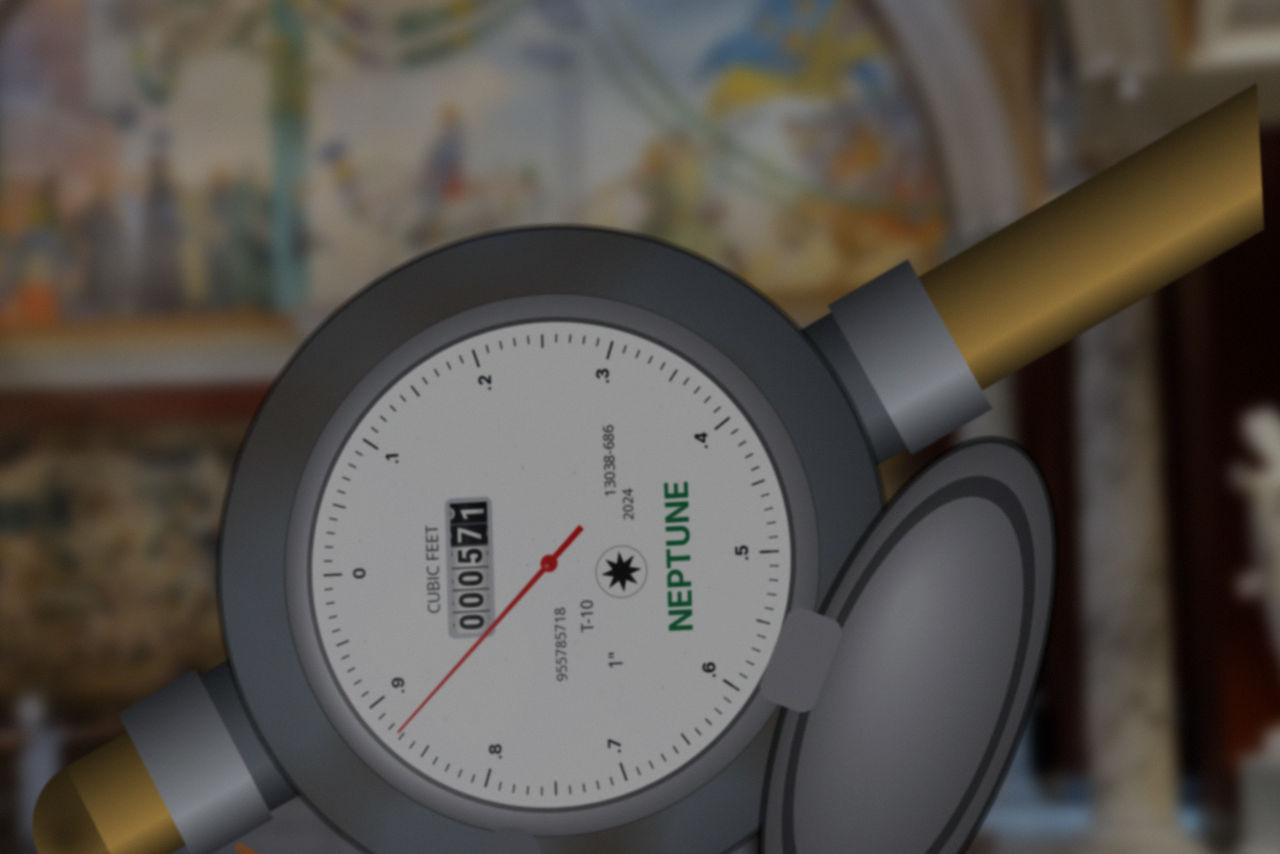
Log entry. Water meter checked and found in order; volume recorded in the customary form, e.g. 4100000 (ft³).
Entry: 570.87 (ft³)
